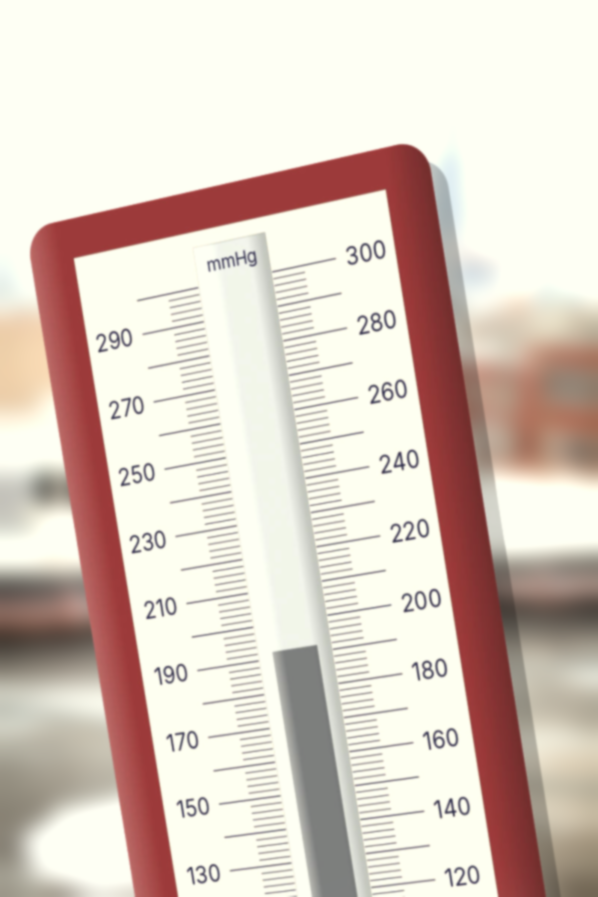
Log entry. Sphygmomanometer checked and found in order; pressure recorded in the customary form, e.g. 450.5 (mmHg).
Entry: 192 (mmHg)
